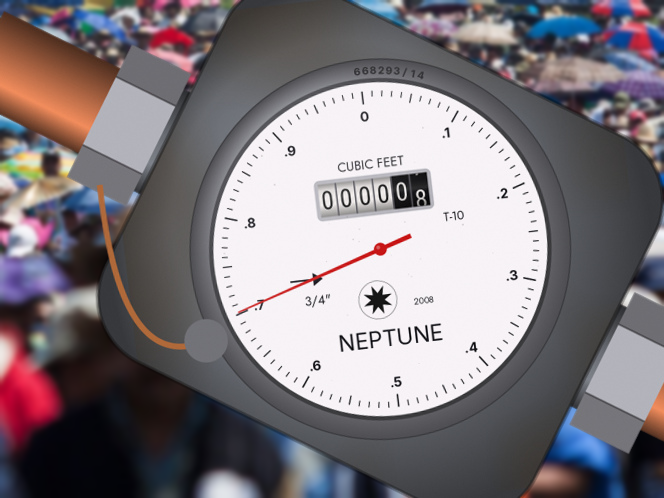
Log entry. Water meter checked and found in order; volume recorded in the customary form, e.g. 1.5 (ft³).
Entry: 7.70 (ft³)
